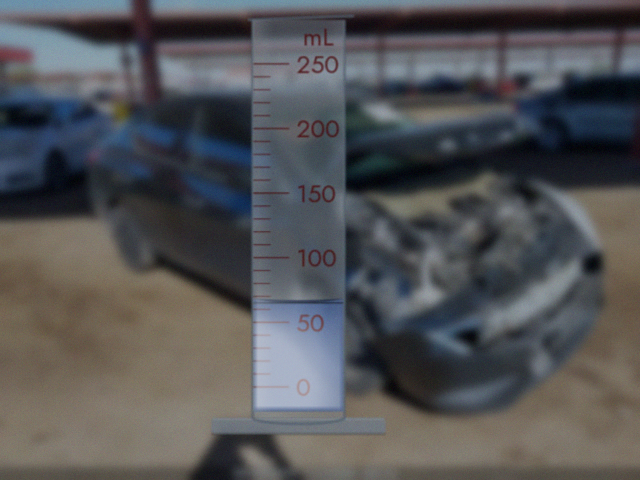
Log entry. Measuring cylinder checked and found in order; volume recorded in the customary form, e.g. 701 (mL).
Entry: 65 (mL)
